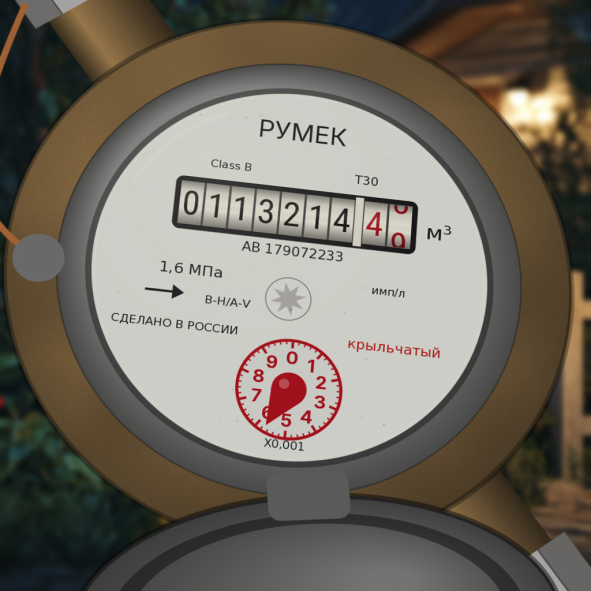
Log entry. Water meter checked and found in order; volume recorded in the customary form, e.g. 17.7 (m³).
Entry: 113214.485 (m³)
